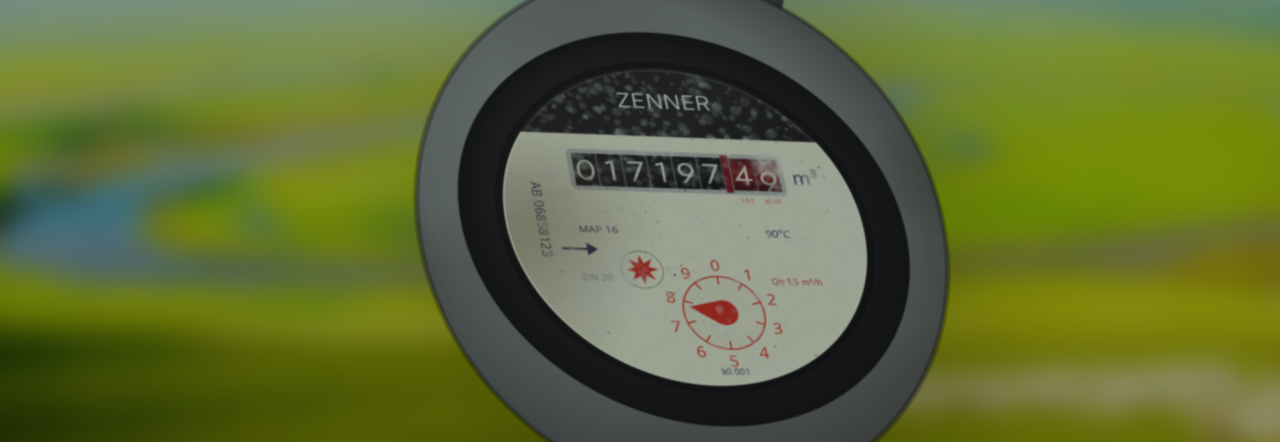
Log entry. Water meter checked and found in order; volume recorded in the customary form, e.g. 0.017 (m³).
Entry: 17197.487 (m³)
